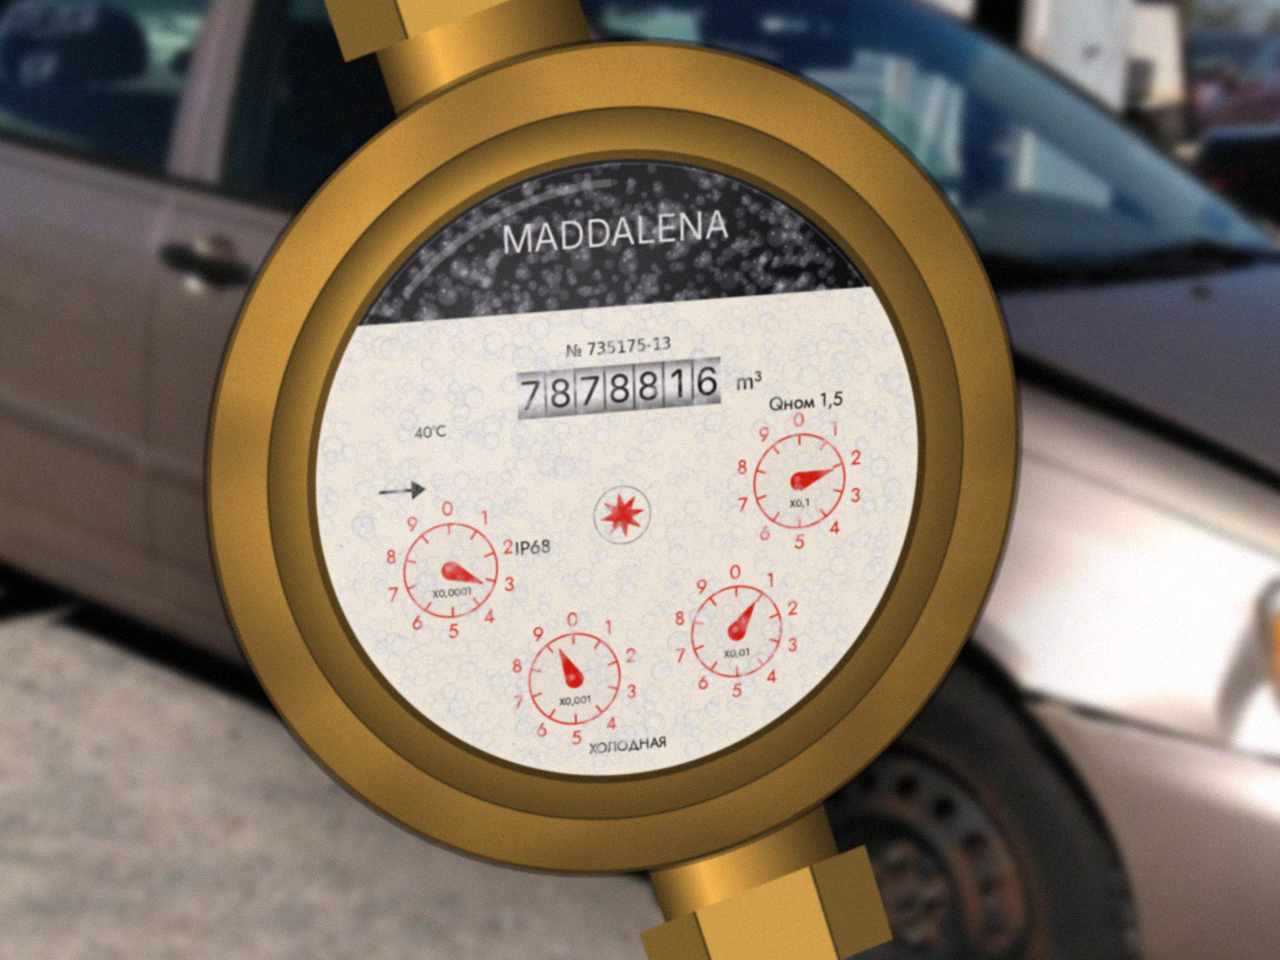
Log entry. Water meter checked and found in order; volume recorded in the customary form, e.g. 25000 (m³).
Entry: 7878816.2093 (m³)
